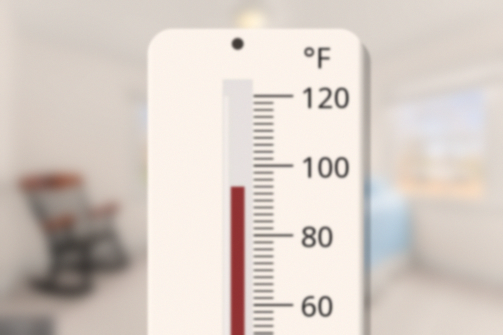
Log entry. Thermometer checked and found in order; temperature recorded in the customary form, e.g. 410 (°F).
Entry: 94 (°F)
